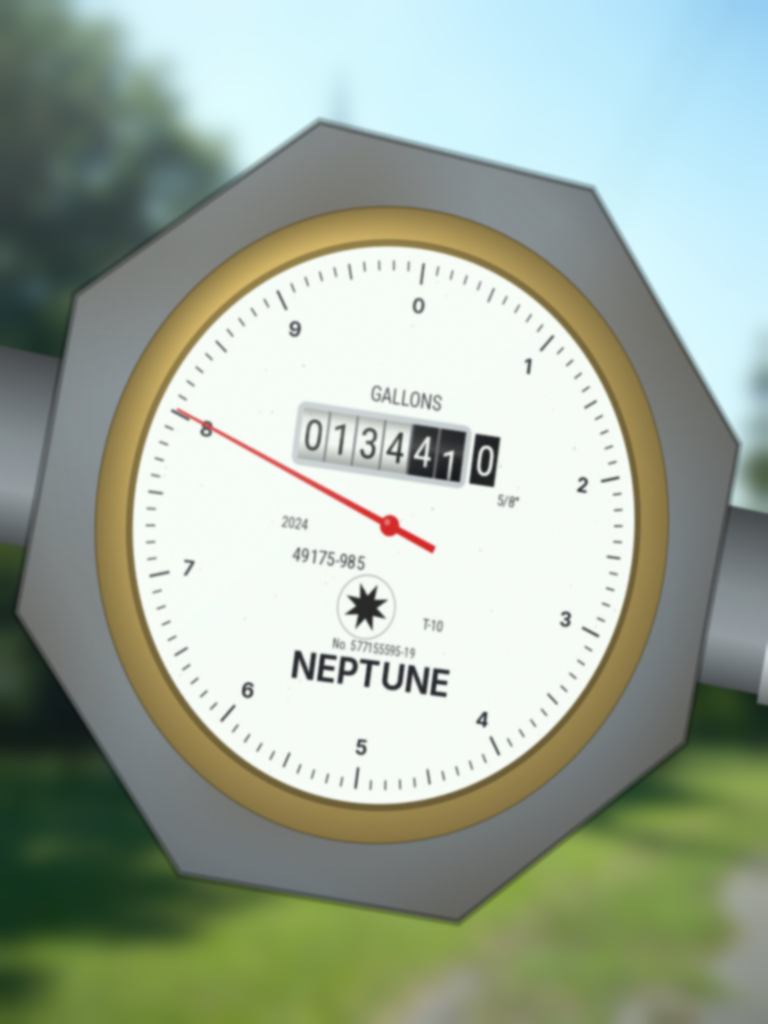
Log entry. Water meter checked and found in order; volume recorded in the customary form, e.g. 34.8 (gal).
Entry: 134408.0 (gal)
